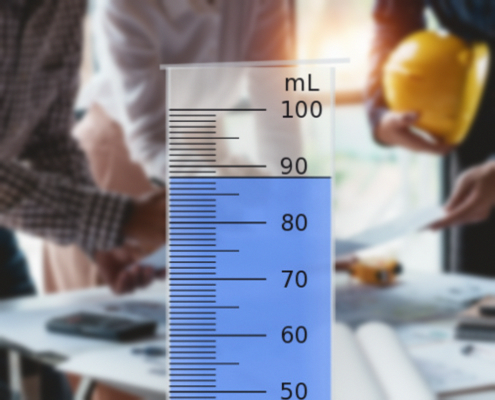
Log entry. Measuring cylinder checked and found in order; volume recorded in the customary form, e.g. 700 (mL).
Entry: 88 (mL)
